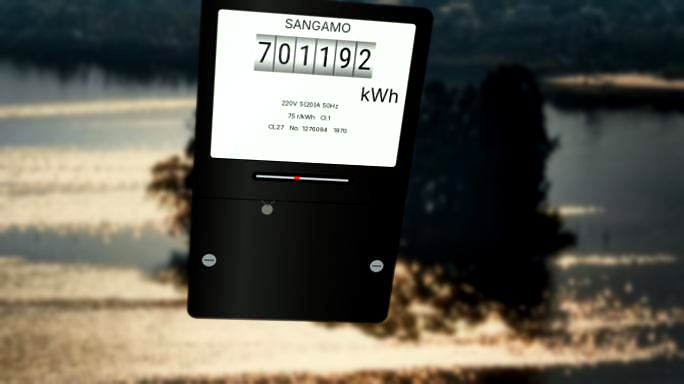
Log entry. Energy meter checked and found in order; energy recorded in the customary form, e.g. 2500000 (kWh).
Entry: 701192 (kWh)
